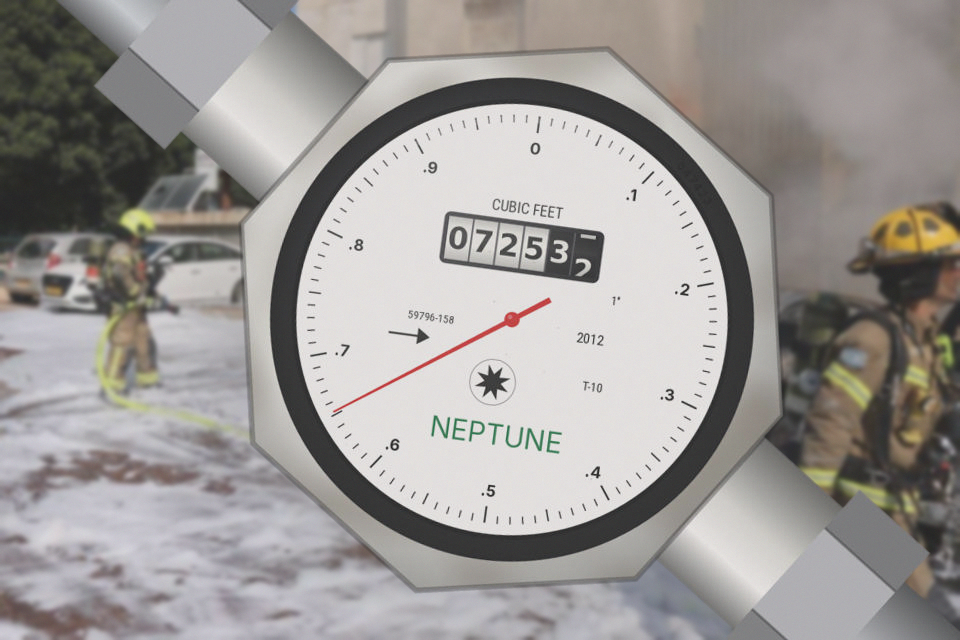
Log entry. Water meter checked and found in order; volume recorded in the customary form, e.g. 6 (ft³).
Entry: 72531.65 (ft³)
